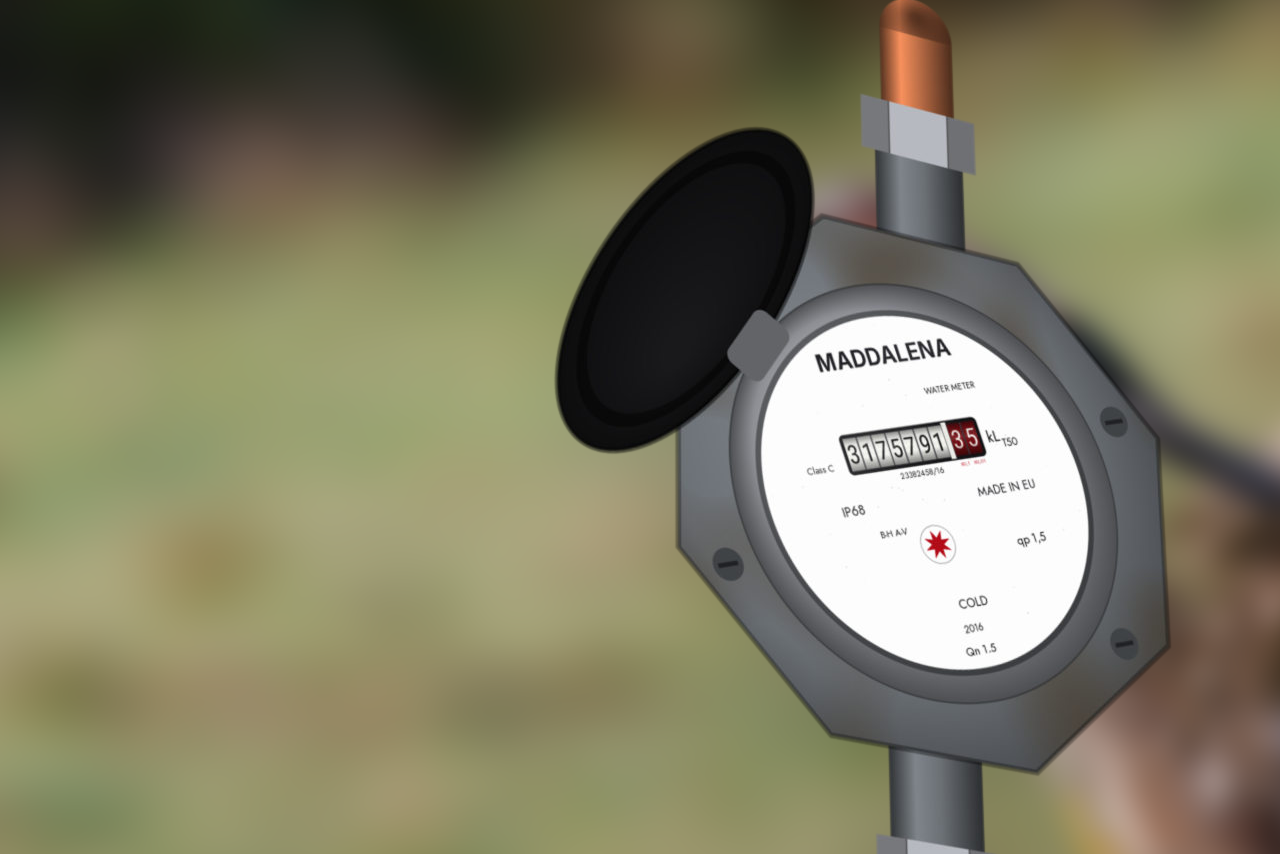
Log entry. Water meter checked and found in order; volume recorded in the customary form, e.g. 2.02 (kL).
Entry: 3175791.35 (kL)
